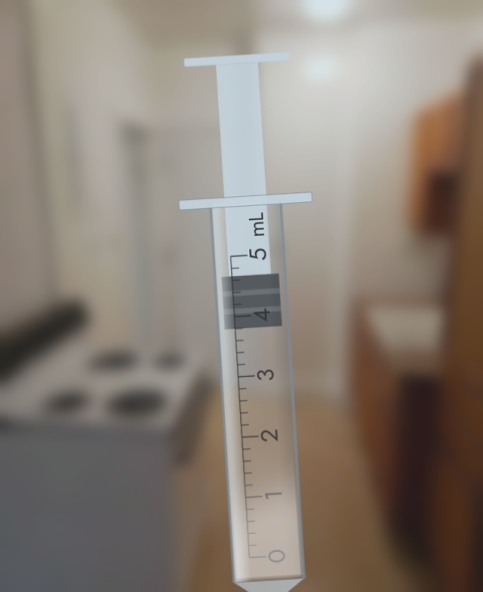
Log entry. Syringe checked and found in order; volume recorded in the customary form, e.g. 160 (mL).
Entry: 3.8 (mL)
